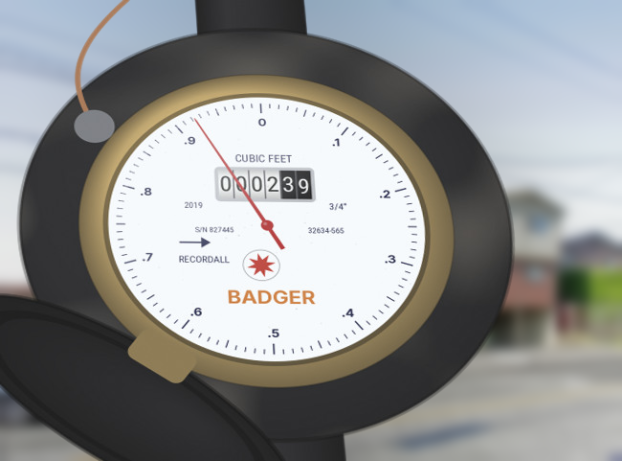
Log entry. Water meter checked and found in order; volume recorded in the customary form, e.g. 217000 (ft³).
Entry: 238.92 (ft³)
